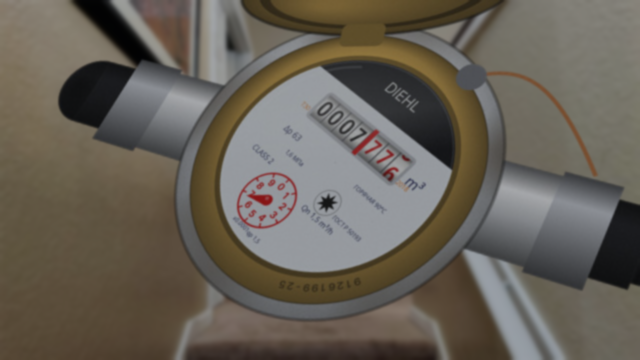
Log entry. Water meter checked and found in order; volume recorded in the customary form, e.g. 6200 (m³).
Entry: 7.7756 (m³)
